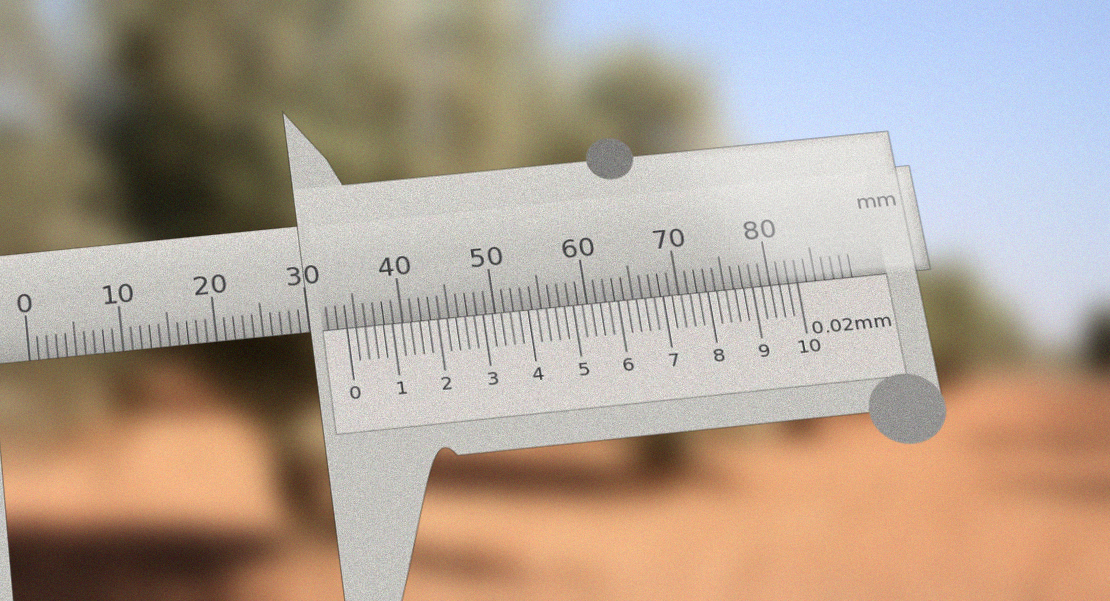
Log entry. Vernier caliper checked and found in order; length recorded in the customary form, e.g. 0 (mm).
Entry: 34.0 (mm)
